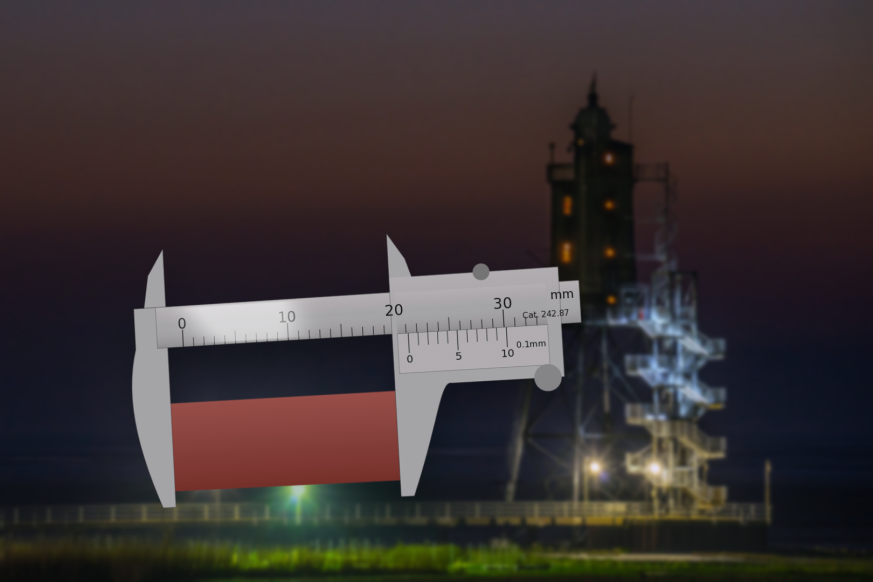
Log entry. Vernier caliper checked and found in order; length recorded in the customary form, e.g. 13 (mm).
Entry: 21.2 (mm)
